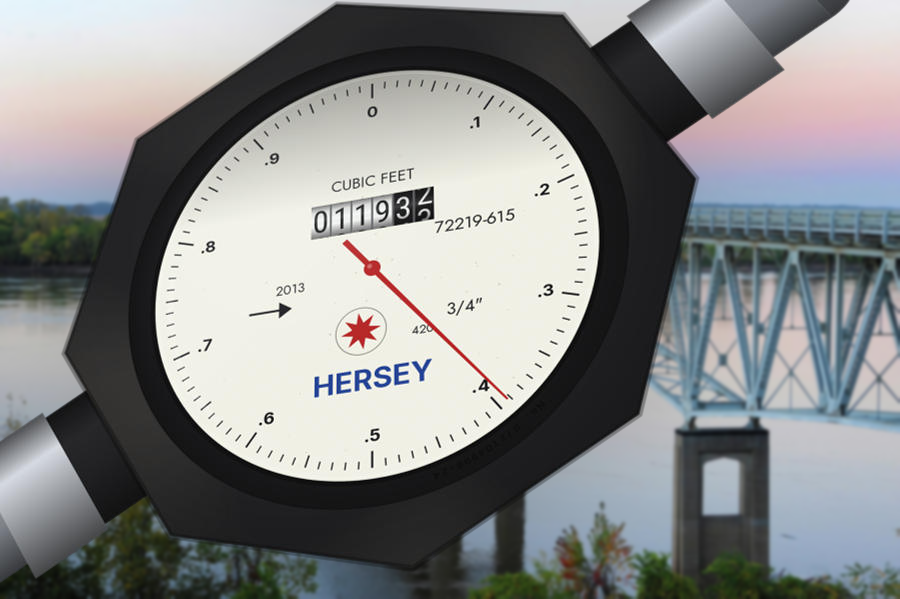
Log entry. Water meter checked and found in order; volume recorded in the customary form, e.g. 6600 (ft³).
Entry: 11932.39 (ft³)
